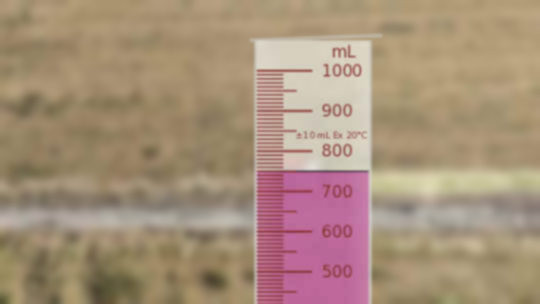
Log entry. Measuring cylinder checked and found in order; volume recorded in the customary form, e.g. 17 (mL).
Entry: 750 (mL)
